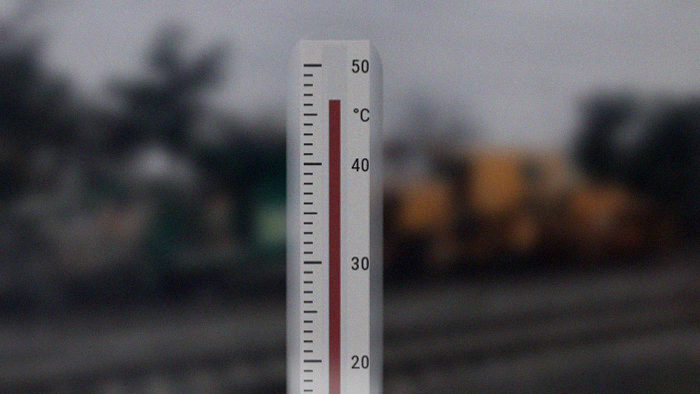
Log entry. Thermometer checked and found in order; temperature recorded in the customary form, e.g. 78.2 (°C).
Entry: 46.5 (°C)
